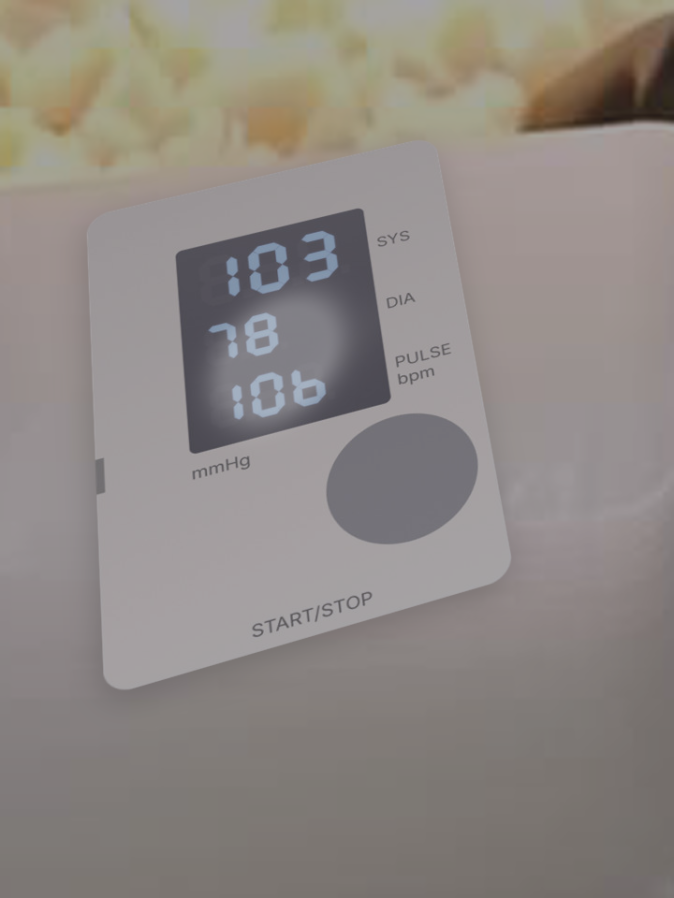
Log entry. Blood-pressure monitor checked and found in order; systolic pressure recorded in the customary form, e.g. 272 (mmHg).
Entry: 103 (mmHg)
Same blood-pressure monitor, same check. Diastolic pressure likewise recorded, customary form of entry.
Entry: 78 (mmHg)
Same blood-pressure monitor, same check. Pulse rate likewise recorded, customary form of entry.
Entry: 106 (bpm)
